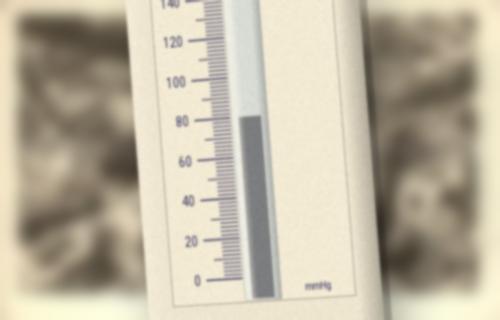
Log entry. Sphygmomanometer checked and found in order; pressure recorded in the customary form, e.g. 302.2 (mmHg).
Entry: 80 (mmHg)
